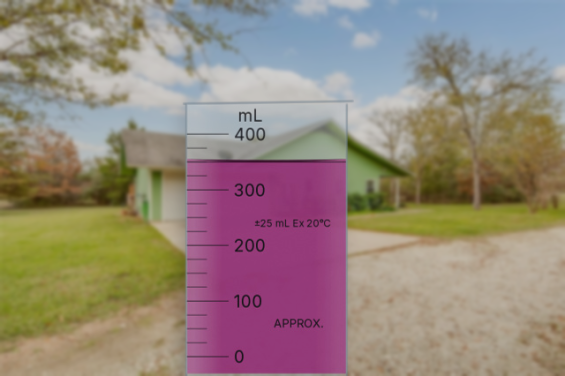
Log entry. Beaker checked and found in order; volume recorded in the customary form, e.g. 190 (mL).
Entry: 350 (mL)
